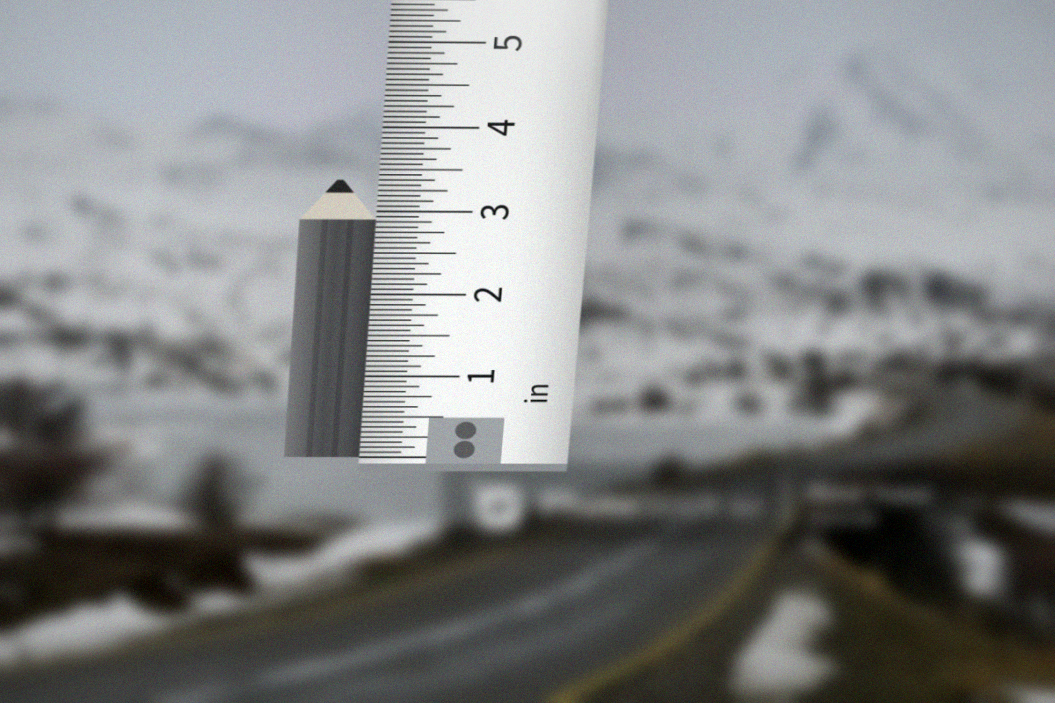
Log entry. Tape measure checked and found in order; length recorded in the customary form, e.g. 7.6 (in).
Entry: 3.375 (in)
